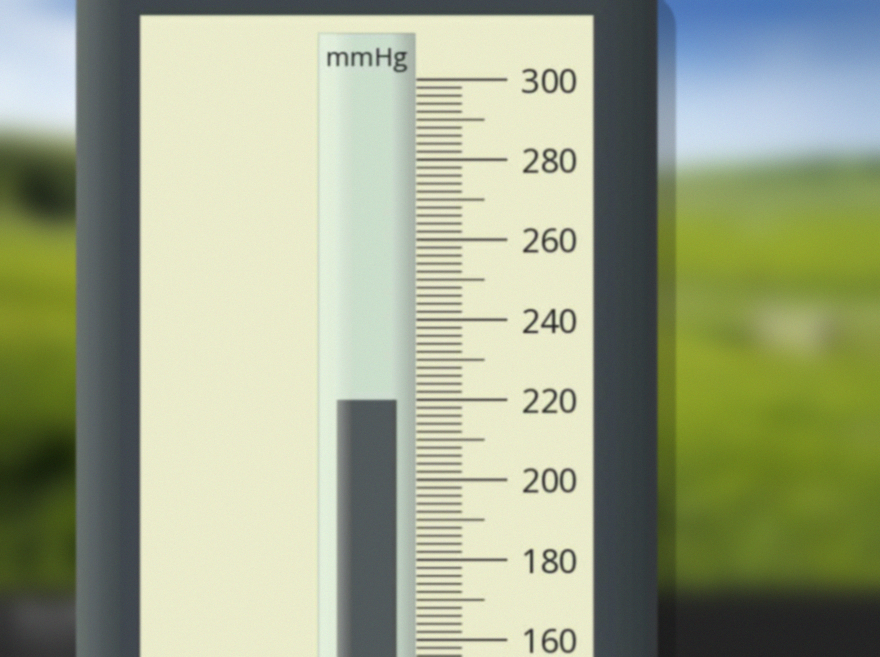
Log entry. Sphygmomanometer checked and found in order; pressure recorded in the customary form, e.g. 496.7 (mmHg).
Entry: 220 (mmHg)
